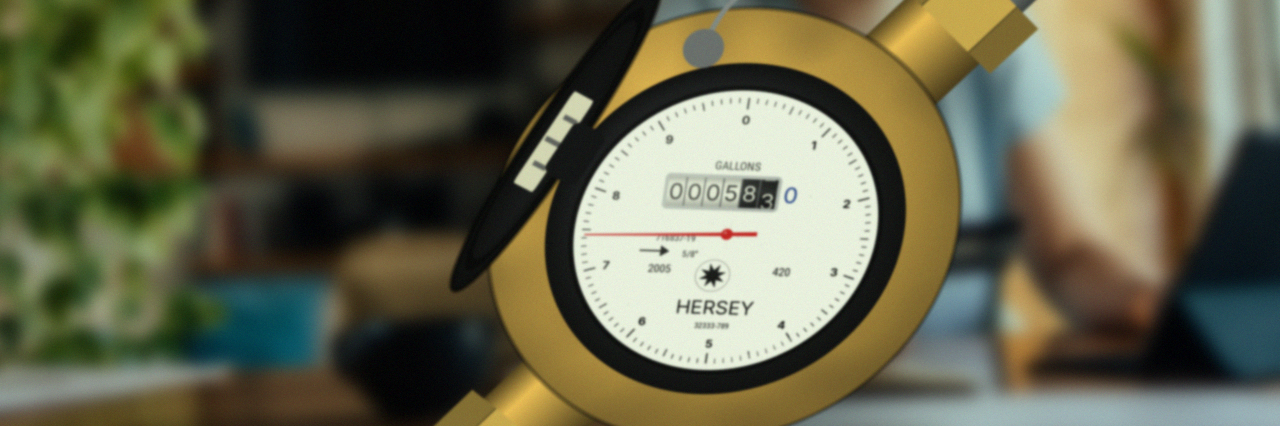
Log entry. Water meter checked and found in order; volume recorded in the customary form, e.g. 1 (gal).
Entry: 5827.4 (gal)
